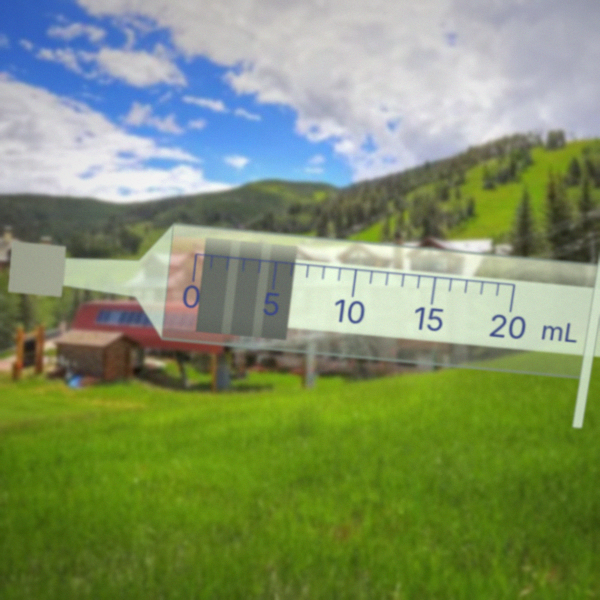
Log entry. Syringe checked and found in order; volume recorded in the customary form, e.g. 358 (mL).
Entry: 0.5 (mL)
